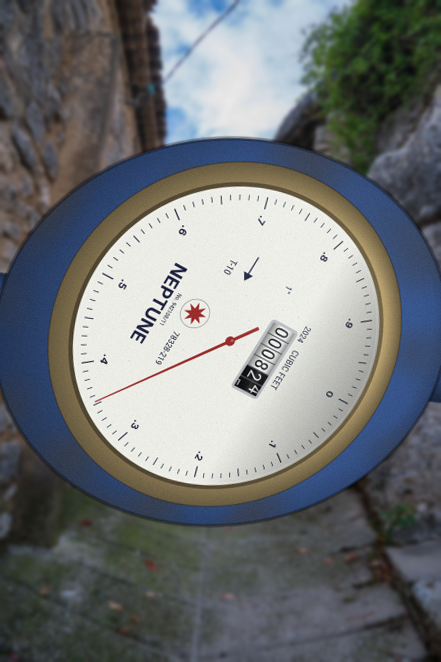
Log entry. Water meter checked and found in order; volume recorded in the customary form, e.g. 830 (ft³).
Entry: 824.35 (ft³)
